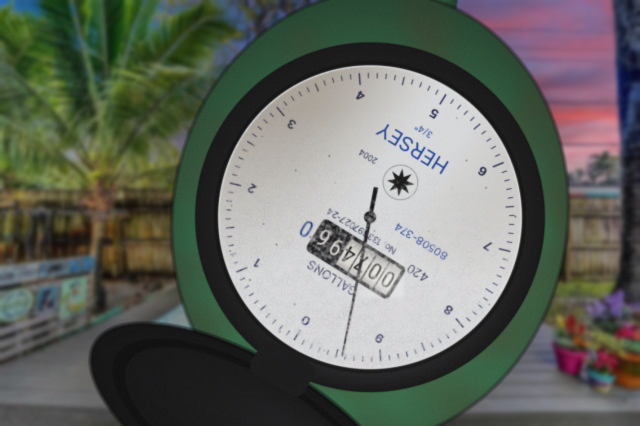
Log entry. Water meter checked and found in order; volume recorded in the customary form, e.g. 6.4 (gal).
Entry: 74959.4 (gal)
